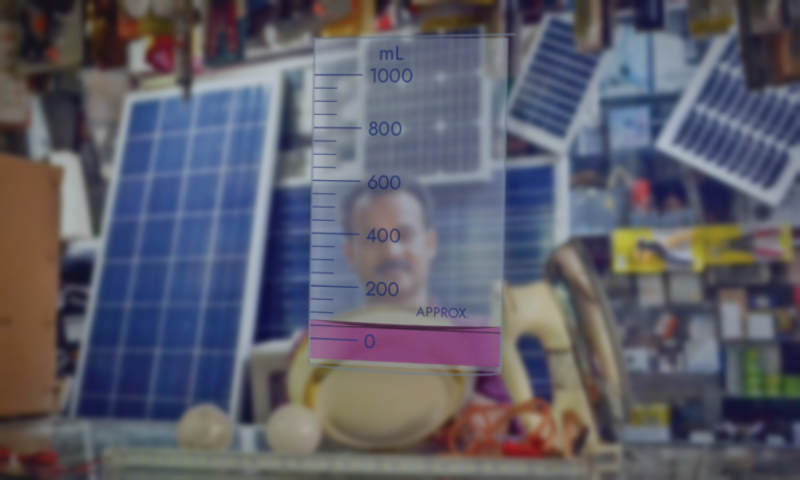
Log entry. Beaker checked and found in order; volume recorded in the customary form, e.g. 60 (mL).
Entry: 50 (mL)
